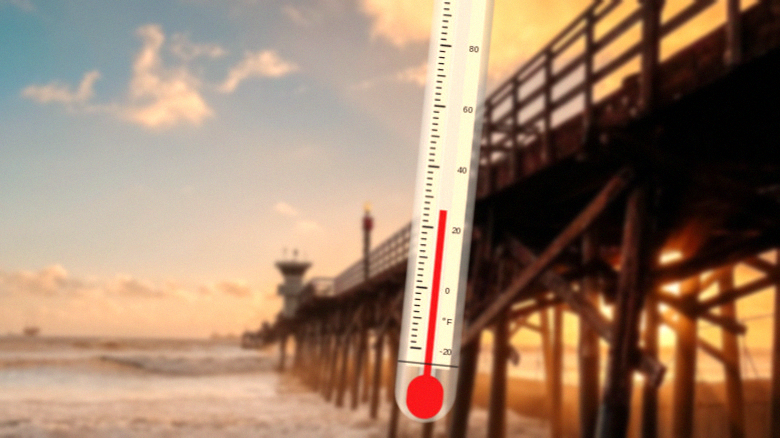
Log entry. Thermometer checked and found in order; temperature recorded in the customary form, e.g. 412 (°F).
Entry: 26 (°F)
